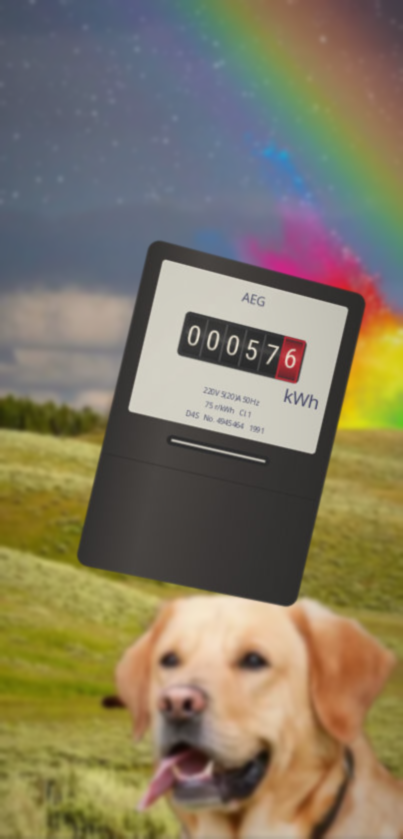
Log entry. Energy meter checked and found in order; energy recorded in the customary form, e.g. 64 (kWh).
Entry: 57.6 (kWh)
